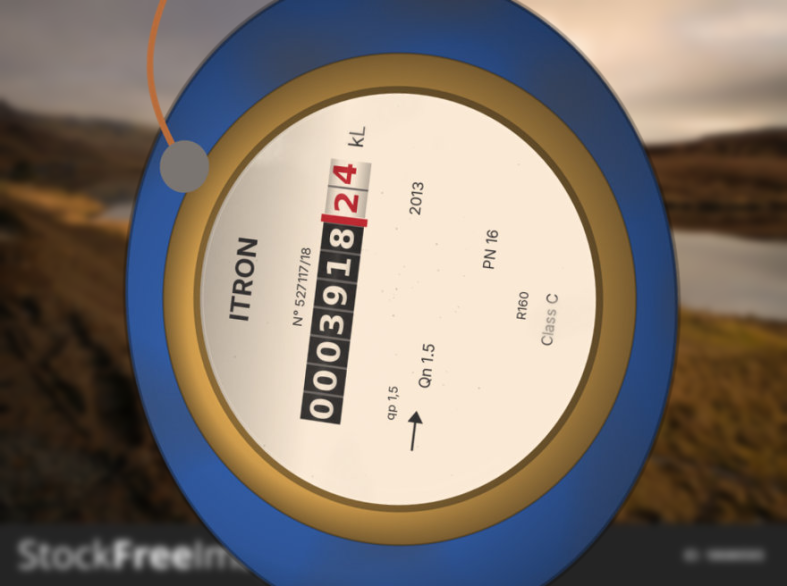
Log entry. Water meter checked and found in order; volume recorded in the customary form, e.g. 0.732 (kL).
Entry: 3918.24 (kL)
